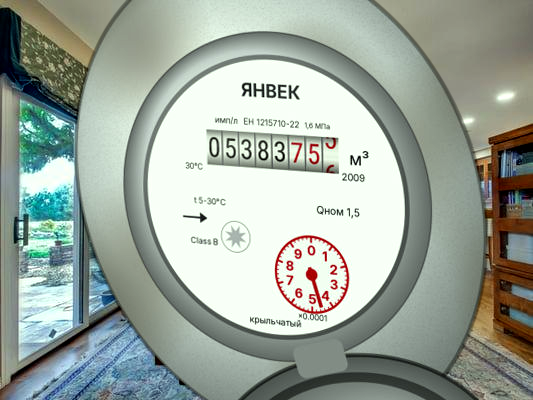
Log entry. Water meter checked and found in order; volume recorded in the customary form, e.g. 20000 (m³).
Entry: 5383.7554 (m³)
